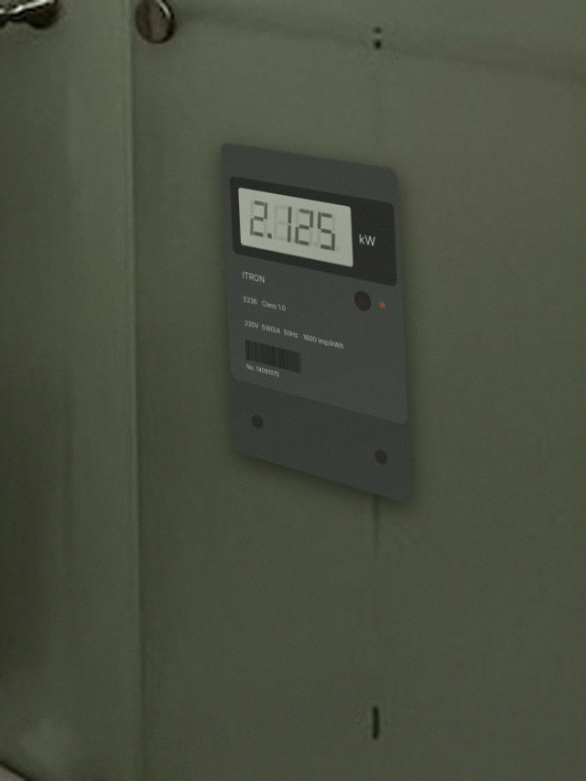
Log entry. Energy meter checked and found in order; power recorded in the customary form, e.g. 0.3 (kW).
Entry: 2.125 (kW)
